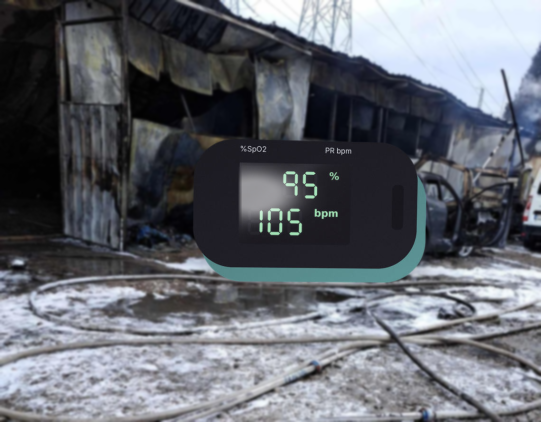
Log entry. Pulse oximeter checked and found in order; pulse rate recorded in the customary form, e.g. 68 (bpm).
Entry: 105 (bpm)
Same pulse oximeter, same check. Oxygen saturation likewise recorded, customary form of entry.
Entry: 95 (%)
